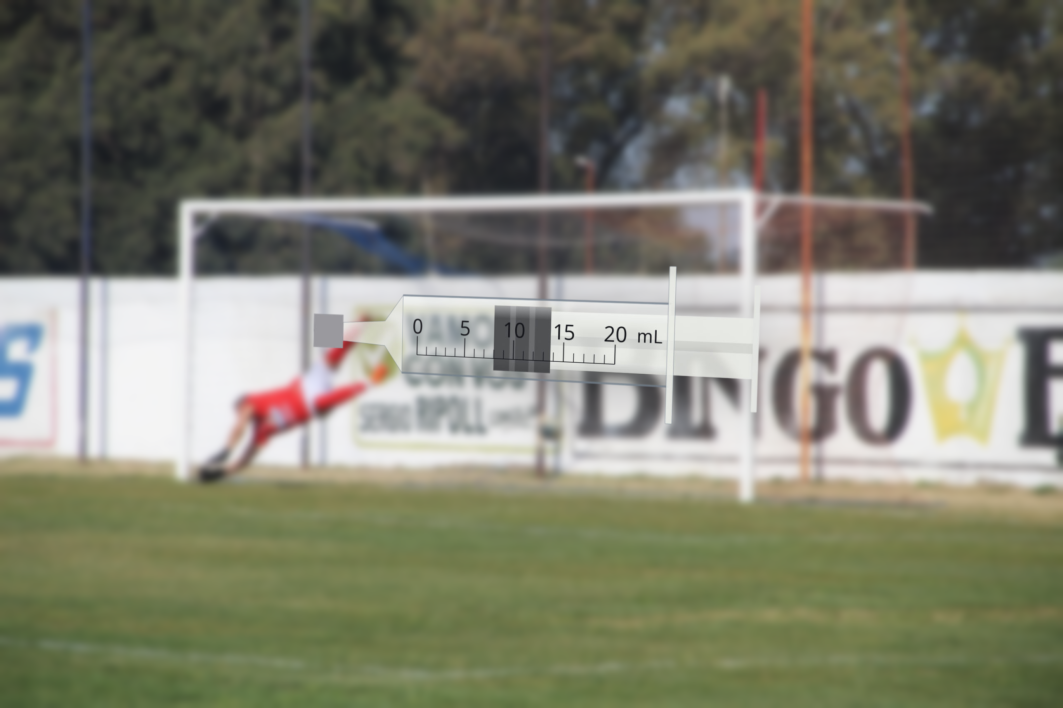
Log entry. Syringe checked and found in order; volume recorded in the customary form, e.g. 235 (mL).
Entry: 8 (mL)
